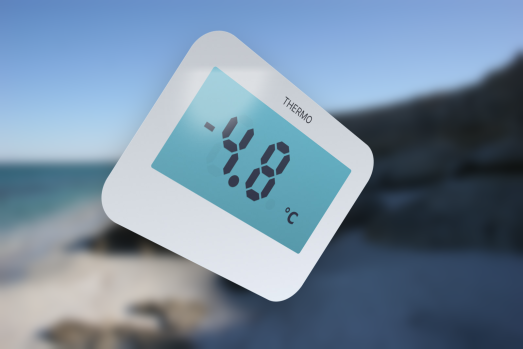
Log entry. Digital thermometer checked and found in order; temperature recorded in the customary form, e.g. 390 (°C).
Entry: -4.8 (°C)
